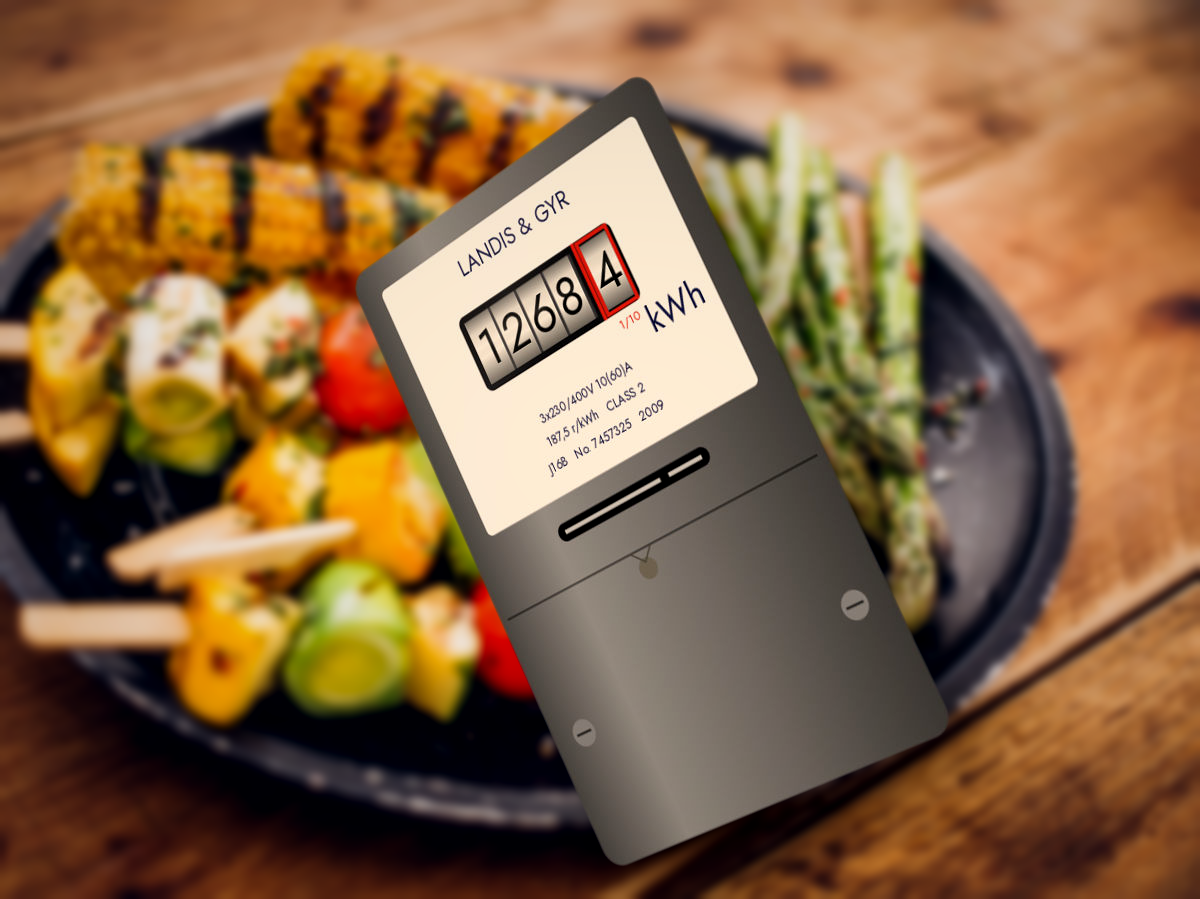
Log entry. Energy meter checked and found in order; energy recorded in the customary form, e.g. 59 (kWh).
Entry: 1268.4 (kWh)
